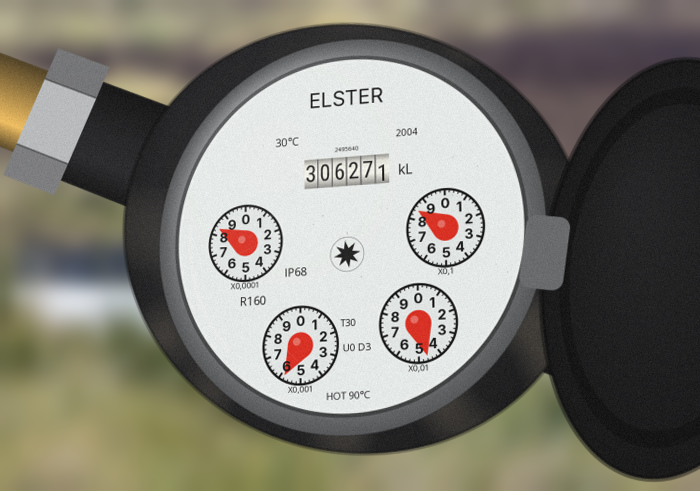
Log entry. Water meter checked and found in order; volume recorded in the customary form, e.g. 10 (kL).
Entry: 306270.8458 (kL)
